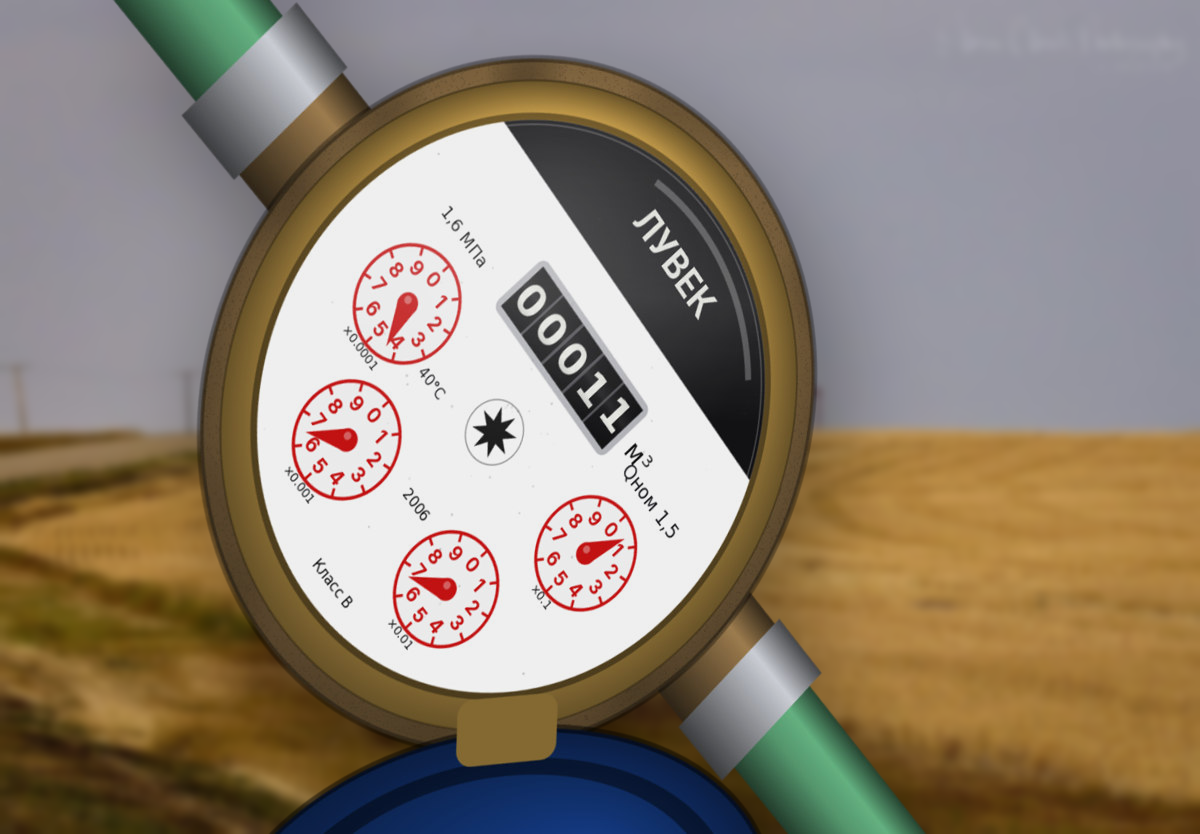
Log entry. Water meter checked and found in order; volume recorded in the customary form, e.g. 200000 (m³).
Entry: 11.0664 (m³)
